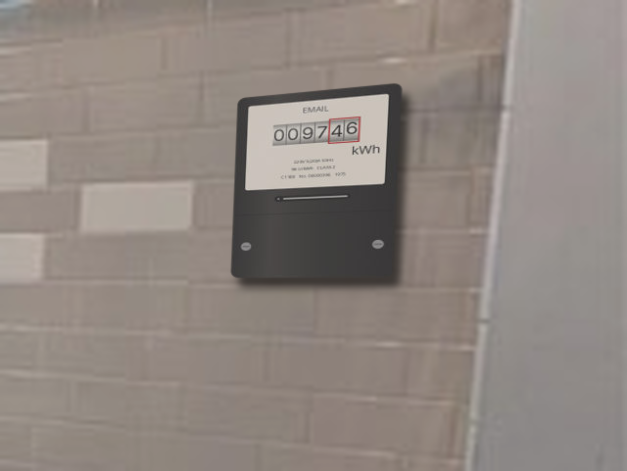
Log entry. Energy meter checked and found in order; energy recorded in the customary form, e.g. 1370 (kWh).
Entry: 97.46 (kWh)
